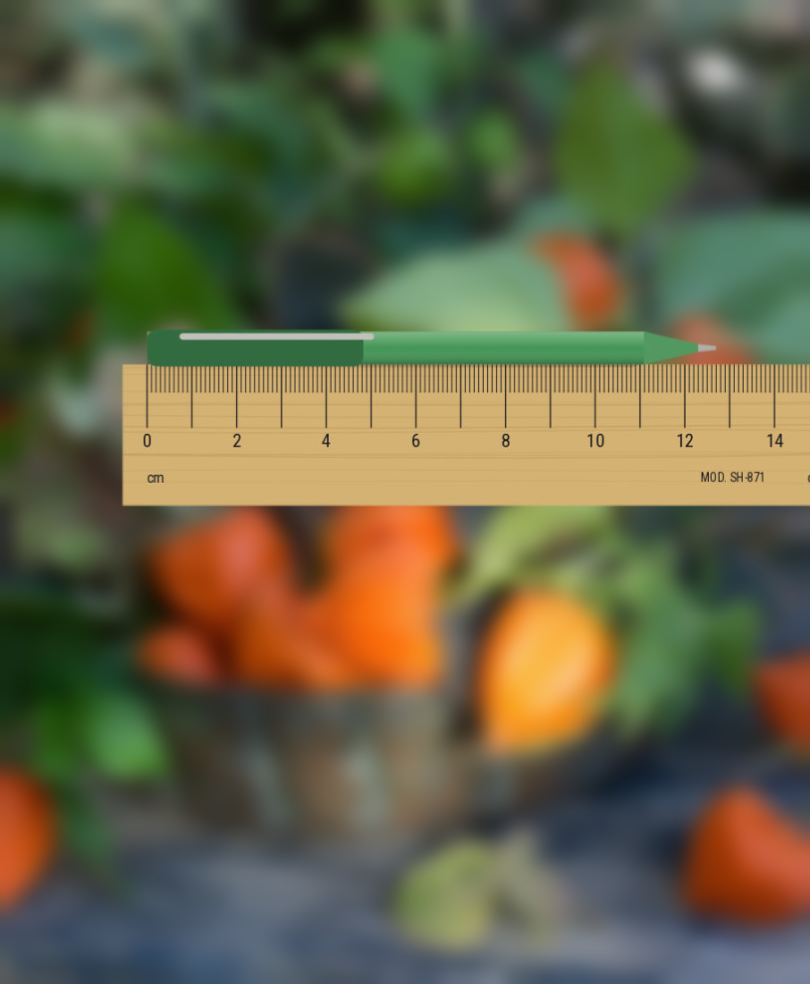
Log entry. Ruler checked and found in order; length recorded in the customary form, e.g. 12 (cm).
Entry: 12.7 (cm)
